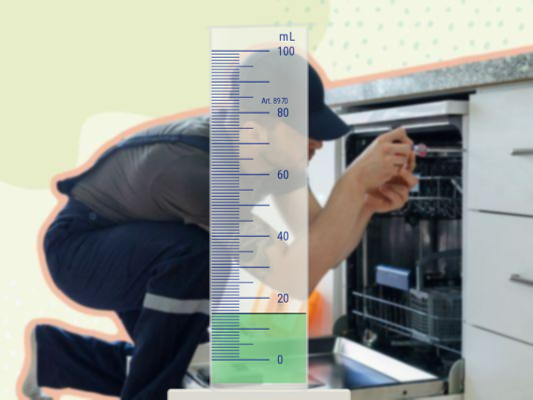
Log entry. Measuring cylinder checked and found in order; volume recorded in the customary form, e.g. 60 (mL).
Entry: 15 (mL)
